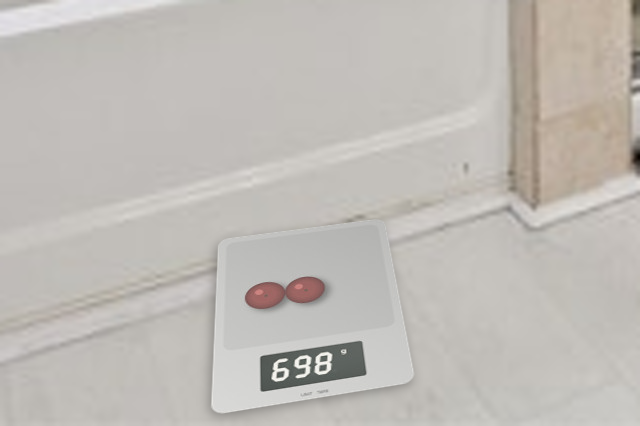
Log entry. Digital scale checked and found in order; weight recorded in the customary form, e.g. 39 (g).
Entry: 698 (g)
